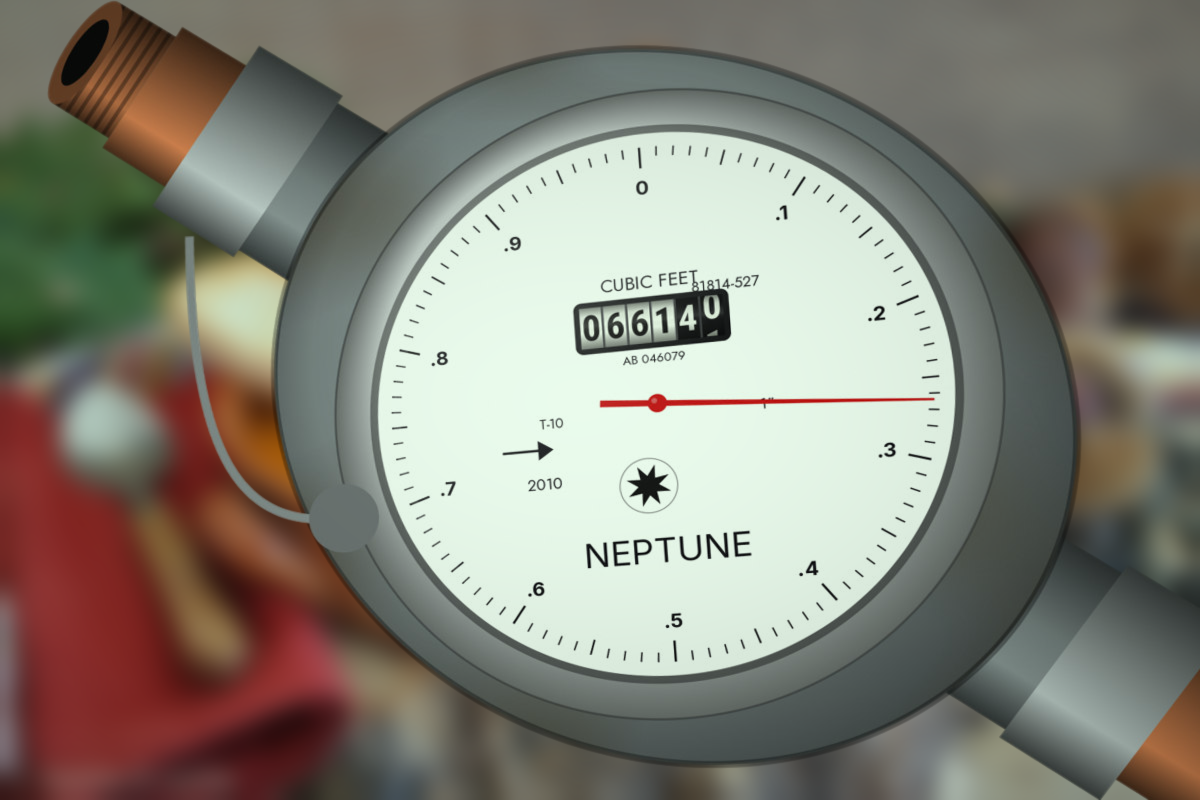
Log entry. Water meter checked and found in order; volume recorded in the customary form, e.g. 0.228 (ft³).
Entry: 66140.26 (ft³)
